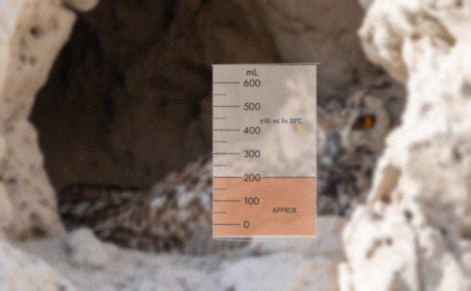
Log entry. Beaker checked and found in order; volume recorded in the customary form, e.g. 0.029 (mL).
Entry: 200 (mL)
